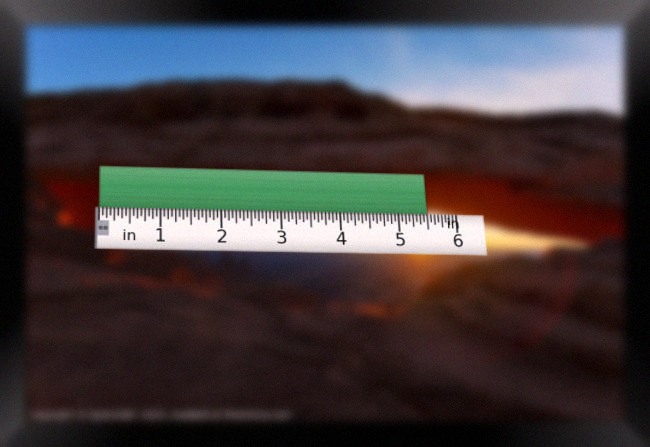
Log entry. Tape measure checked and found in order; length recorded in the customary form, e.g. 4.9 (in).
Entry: 5.5 (in)
